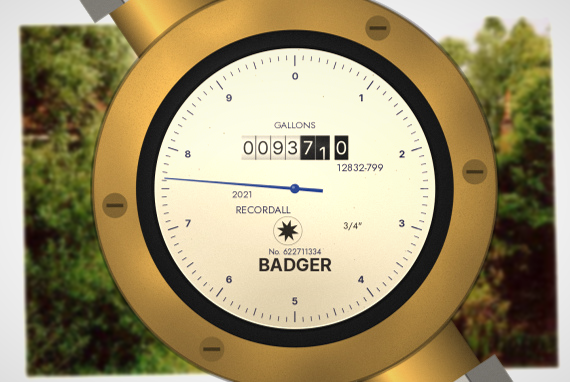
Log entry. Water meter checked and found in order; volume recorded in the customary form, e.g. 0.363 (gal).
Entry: 93707.6 (gal)
